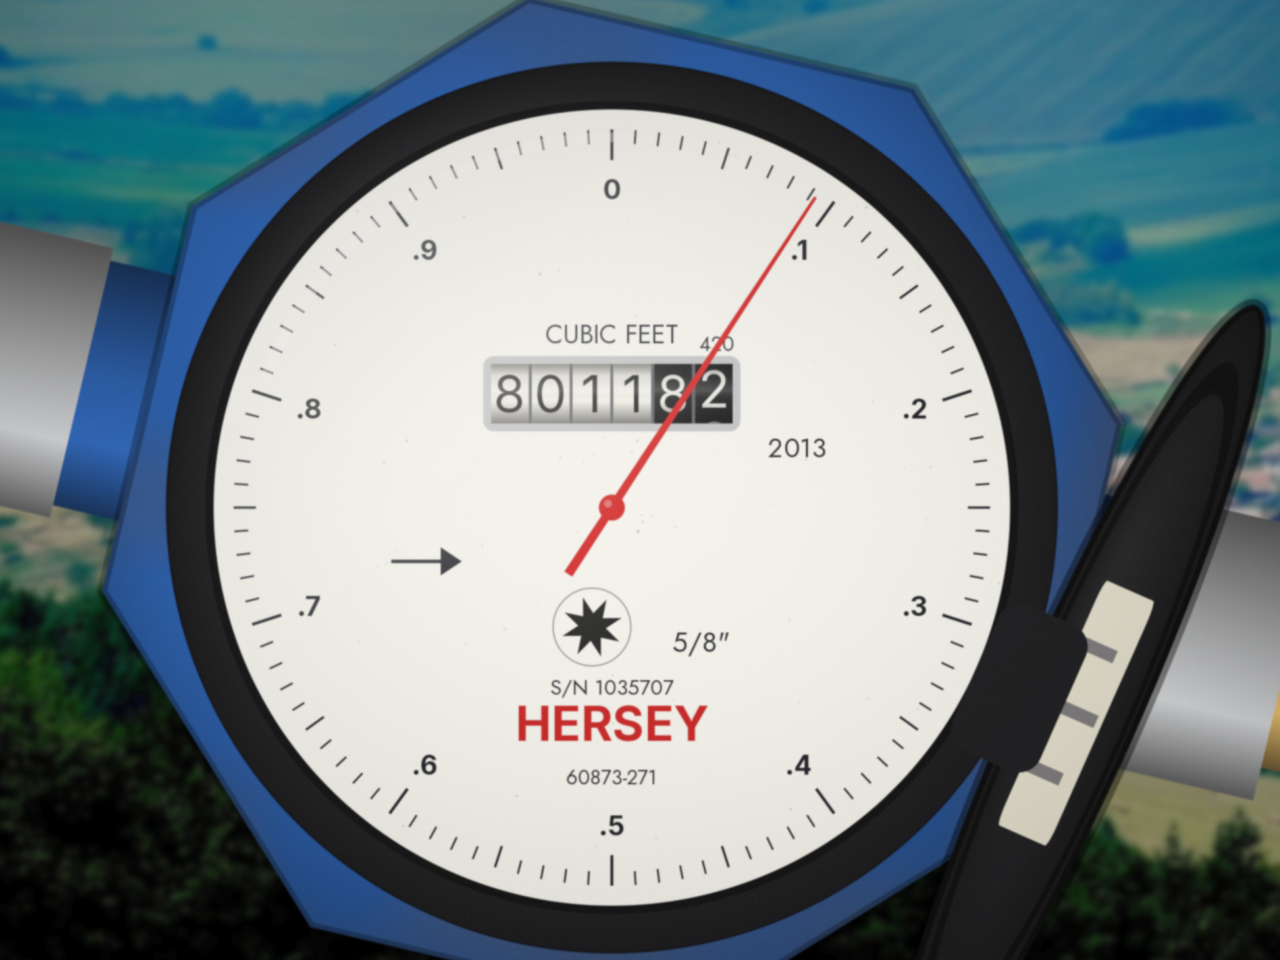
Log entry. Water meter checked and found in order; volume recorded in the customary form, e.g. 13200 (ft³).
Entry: 801182.09 (ft³)
